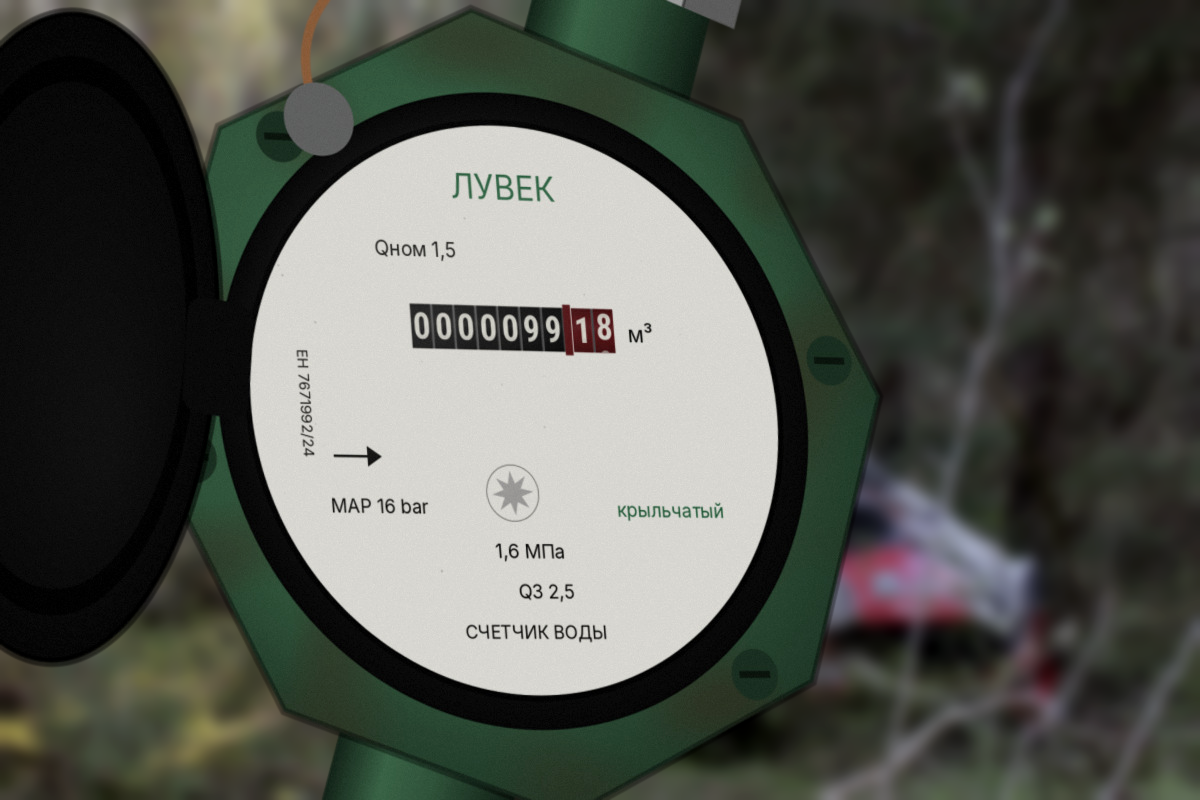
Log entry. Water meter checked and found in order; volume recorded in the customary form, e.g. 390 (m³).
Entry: 99.18 (m³)
